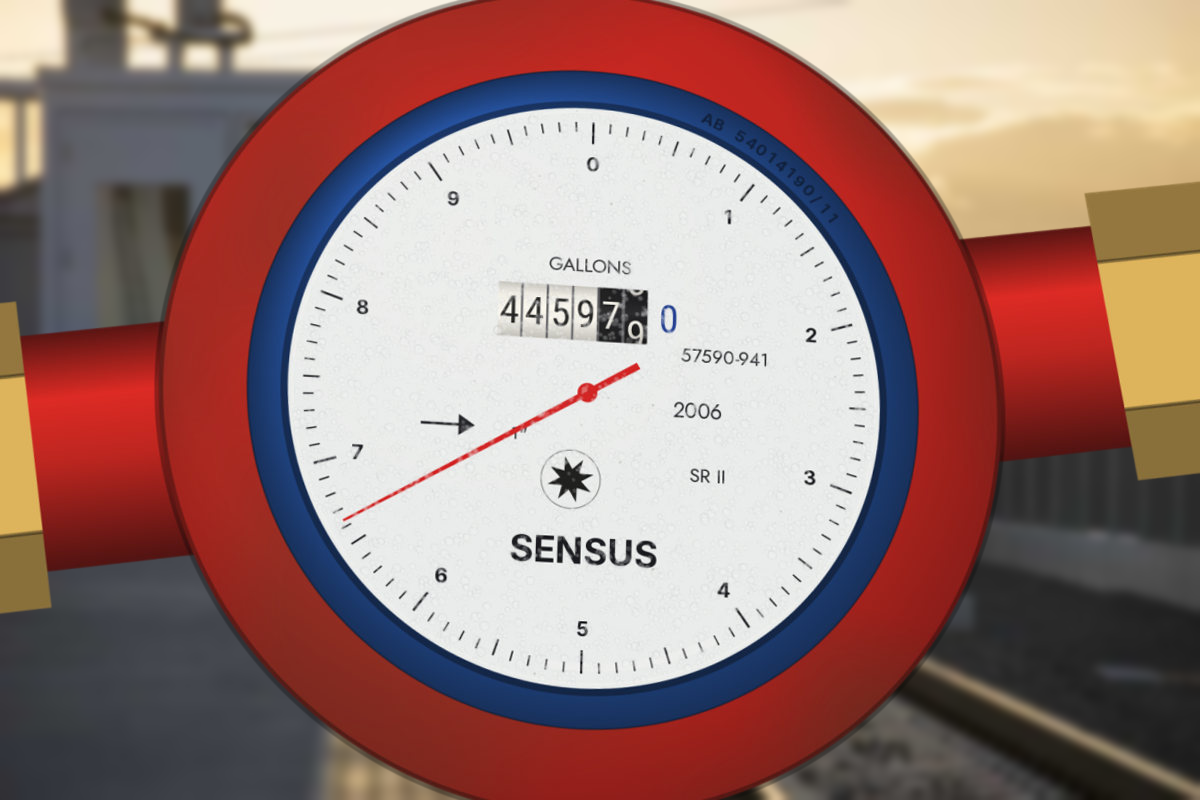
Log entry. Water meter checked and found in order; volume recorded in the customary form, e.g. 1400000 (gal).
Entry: 4459786.6 (gal)
